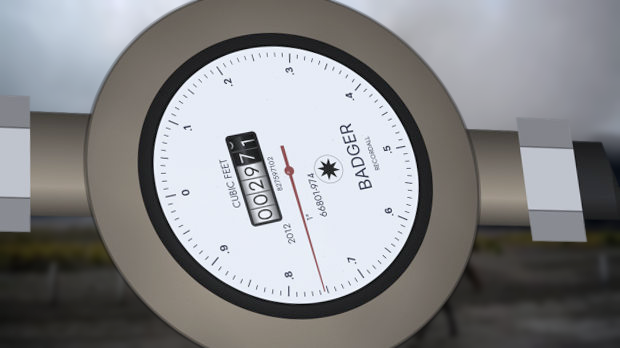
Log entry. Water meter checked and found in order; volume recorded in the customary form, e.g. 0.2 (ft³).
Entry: 2970.75 (ft³)
